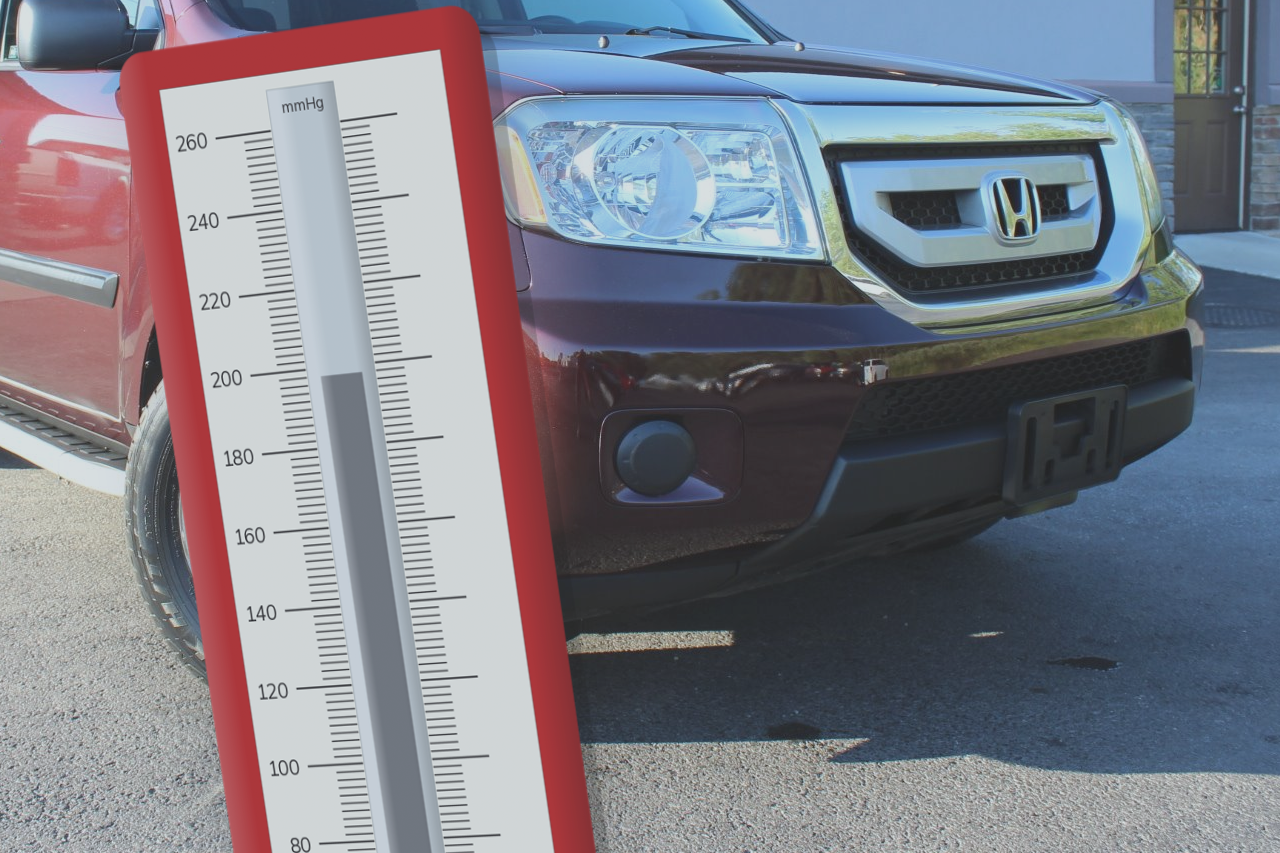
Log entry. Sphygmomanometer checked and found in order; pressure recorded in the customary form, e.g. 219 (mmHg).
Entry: 198 (mmHg)
